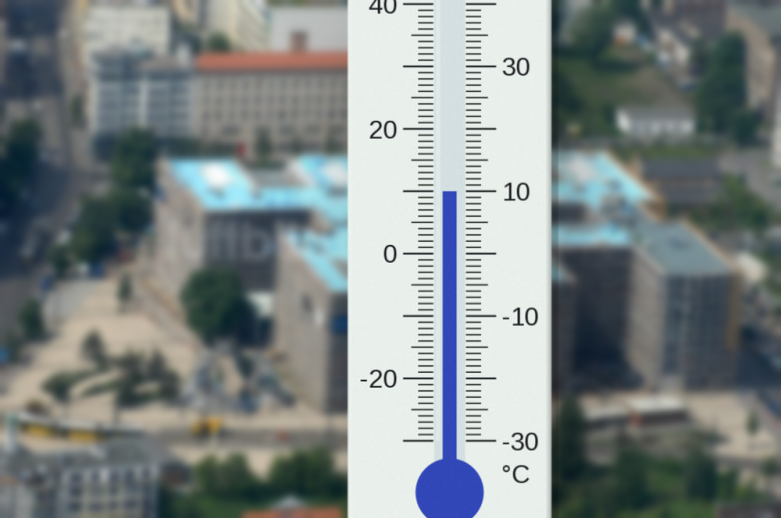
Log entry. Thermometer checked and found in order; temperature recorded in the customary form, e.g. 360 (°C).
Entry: 10 (°C)
